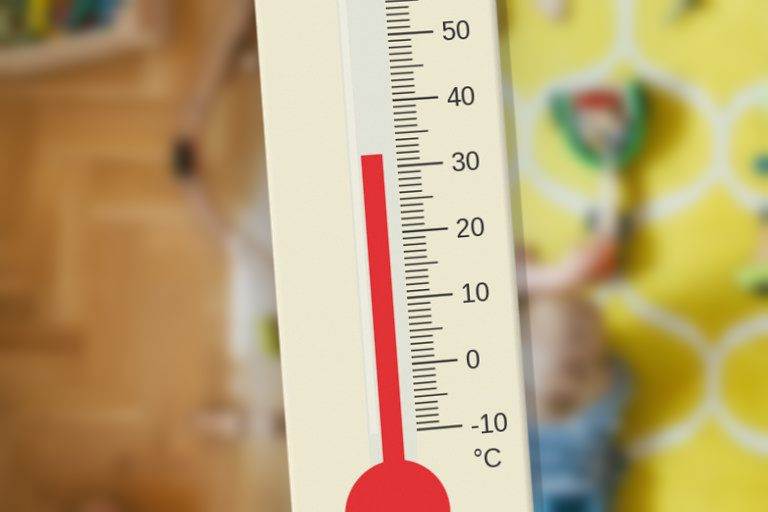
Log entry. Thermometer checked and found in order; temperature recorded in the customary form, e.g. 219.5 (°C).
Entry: 32 (°C)
